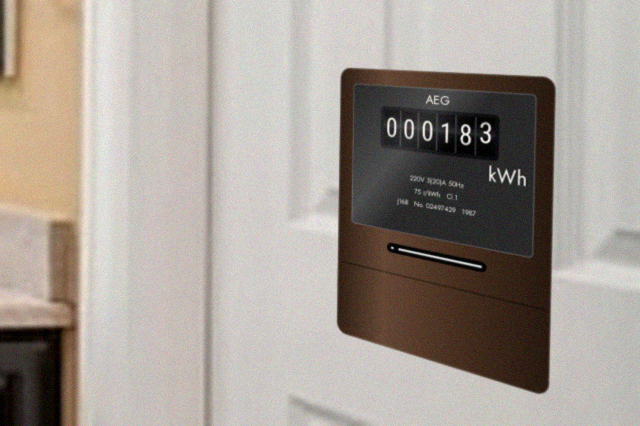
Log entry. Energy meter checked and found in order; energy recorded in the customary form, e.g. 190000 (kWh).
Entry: 183 (kWh)
